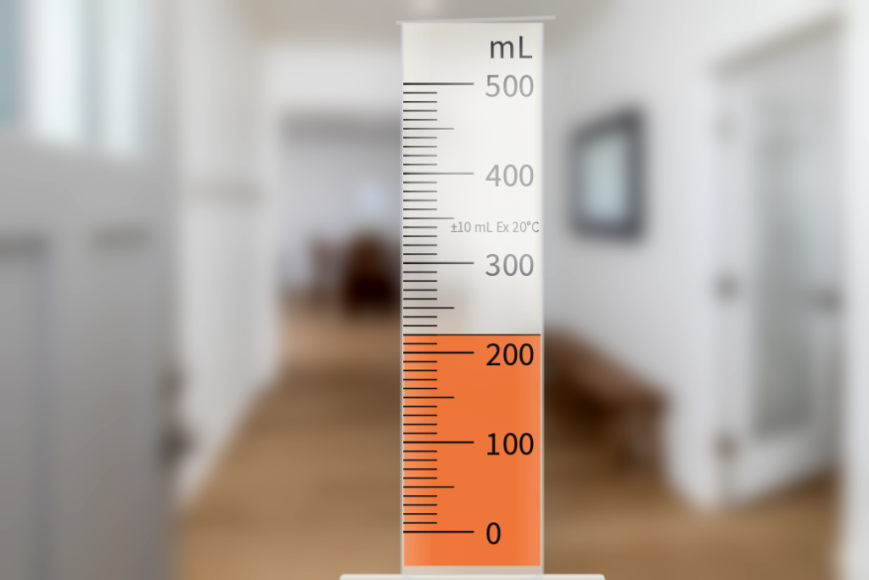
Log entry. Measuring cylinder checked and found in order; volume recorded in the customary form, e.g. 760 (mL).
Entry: 220 (mL)
